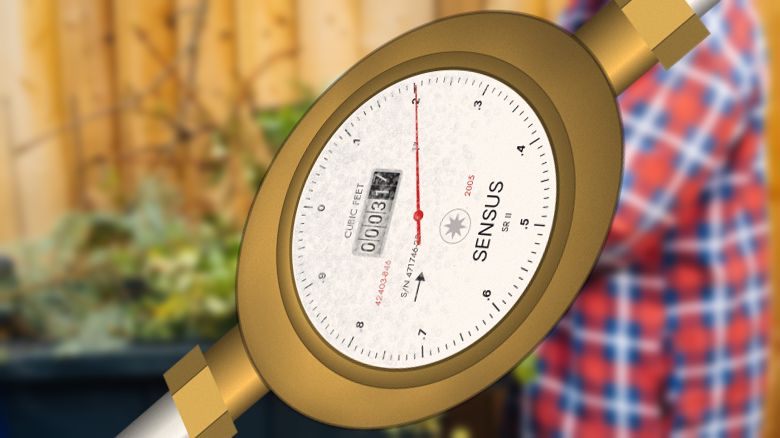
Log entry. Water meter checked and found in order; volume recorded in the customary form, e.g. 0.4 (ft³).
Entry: 317.20 (ft³)
